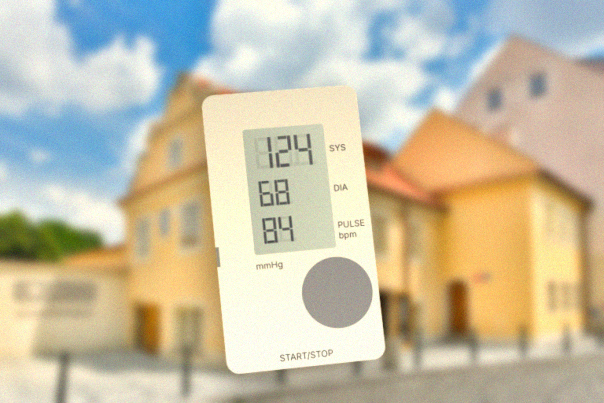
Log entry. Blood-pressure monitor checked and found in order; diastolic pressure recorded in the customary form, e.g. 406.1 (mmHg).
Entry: 68 (mmHg)
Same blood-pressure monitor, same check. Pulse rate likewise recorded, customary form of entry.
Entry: 84 (bpm)
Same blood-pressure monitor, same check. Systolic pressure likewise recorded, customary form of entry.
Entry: 124 (mmHg)
